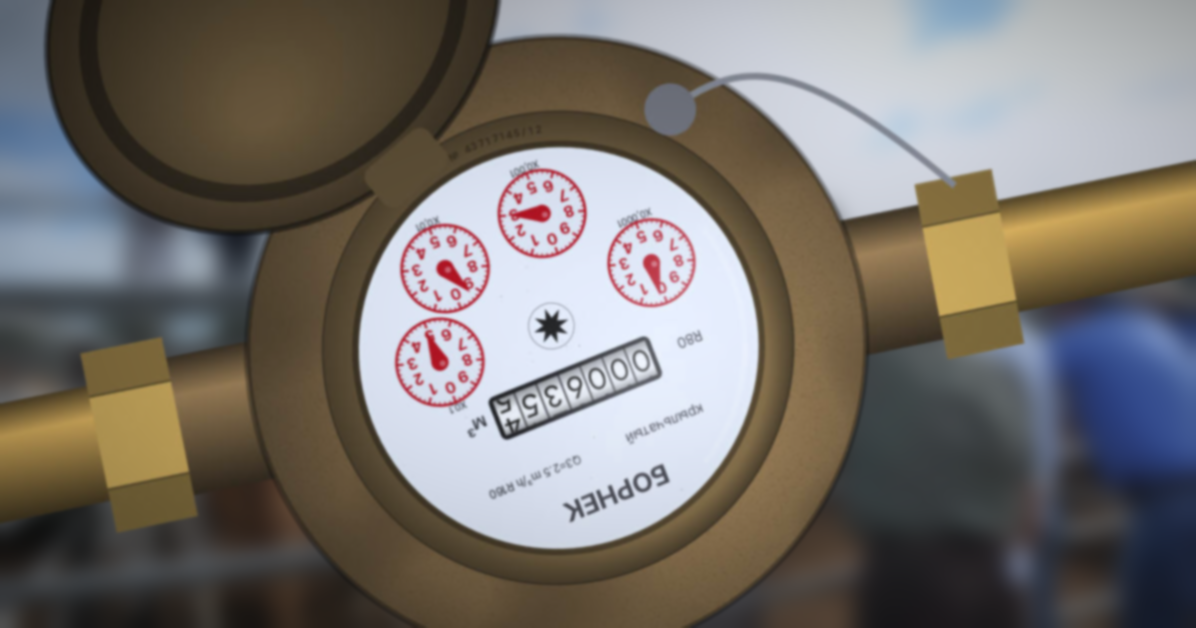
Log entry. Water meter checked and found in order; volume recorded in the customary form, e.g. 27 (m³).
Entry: 6354.4930 (m³)
